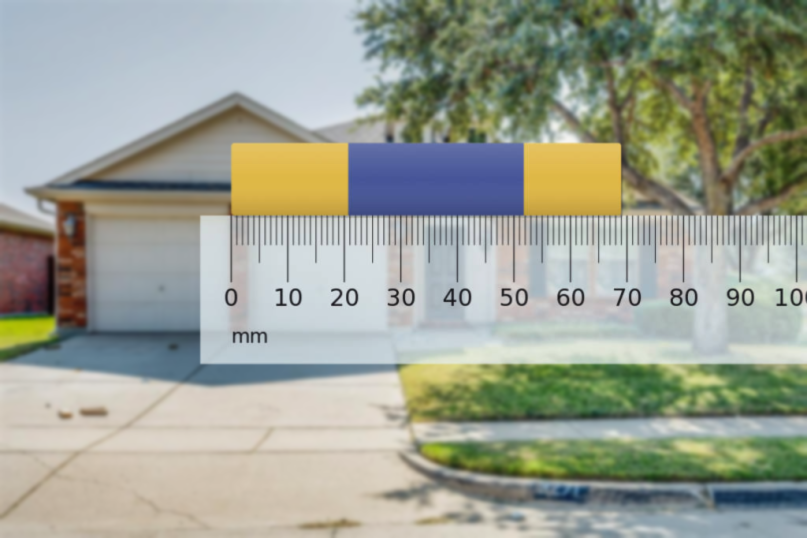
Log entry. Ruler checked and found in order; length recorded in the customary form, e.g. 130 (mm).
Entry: 69 (mm)
